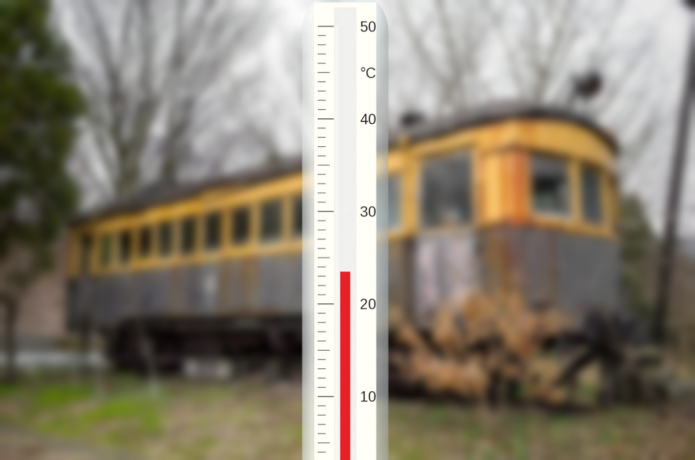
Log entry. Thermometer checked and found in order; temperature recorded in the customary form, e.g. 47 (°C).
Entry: 23.5 (°C)
